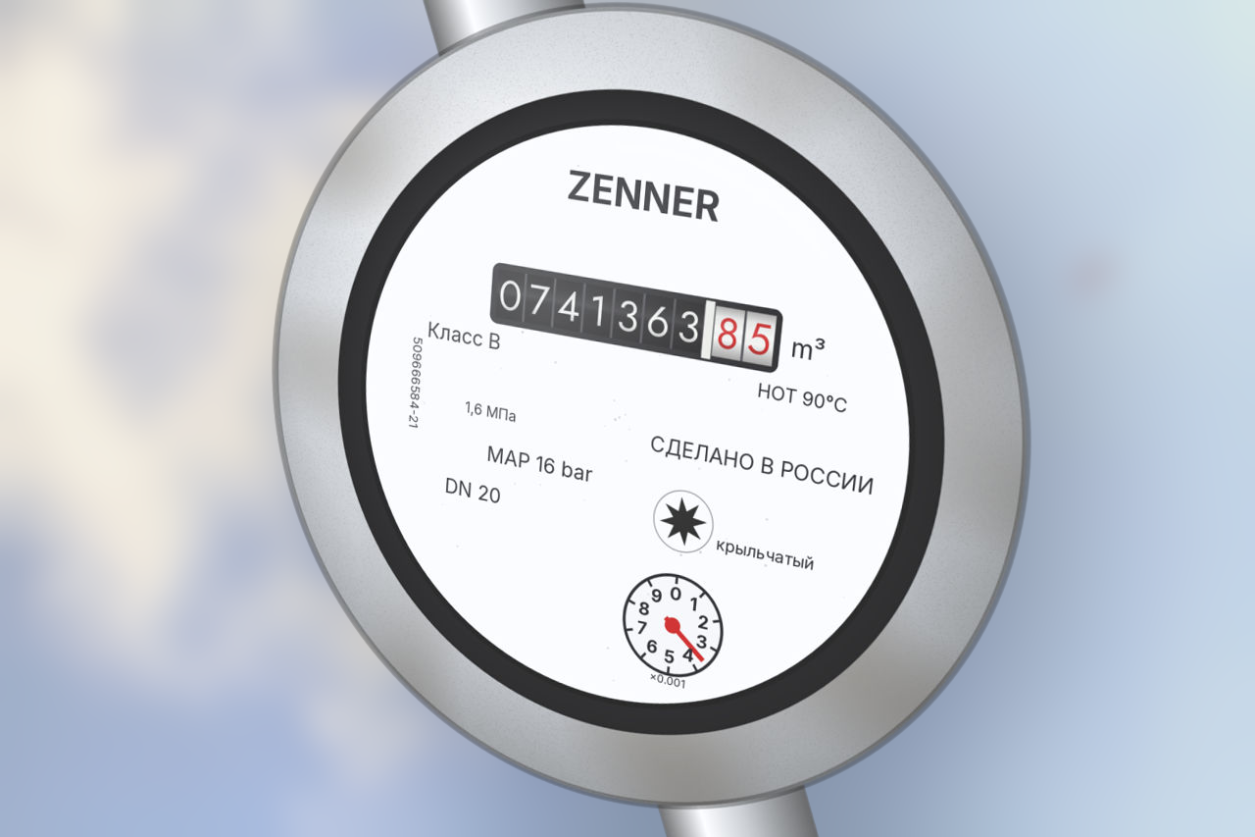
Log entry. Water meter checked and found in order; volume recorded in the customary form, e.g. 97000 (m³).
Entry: 741363.853 (m³)
